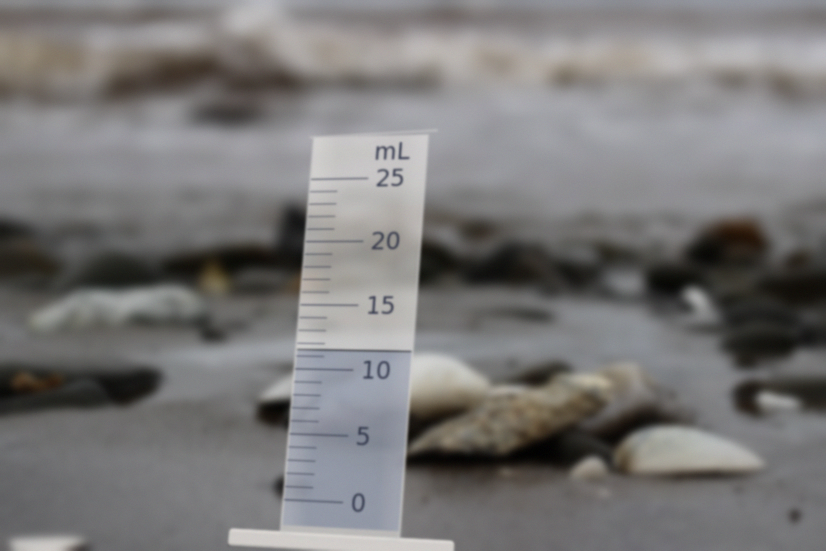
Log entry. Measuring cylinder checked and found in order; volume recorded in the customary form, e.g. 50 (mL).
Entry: 11.5 (mL)
